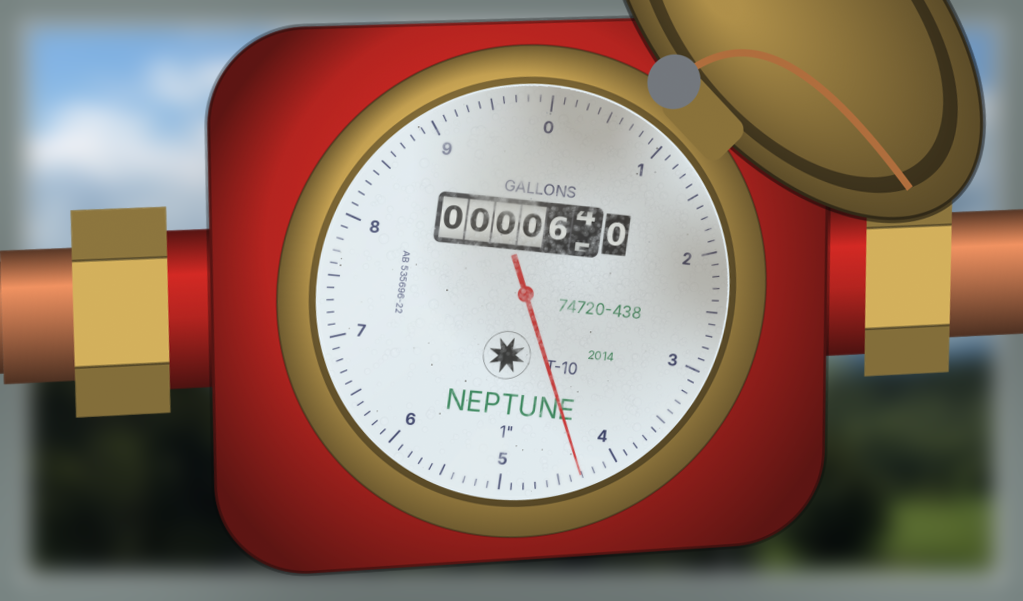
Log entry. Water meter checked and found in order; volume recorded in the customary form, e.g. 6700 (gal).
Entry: 644.3 (gal)
